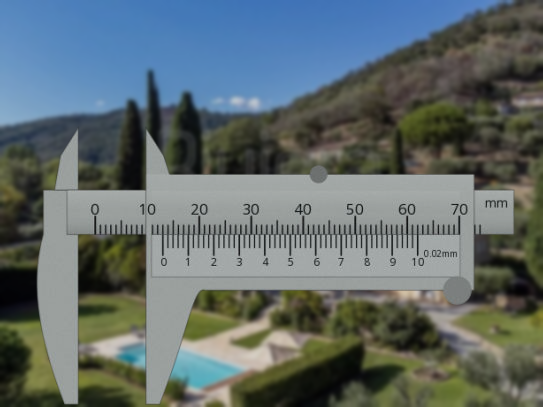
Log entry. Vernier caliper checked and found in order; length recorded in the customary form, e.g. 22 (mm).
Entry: 13.0 (mm)
